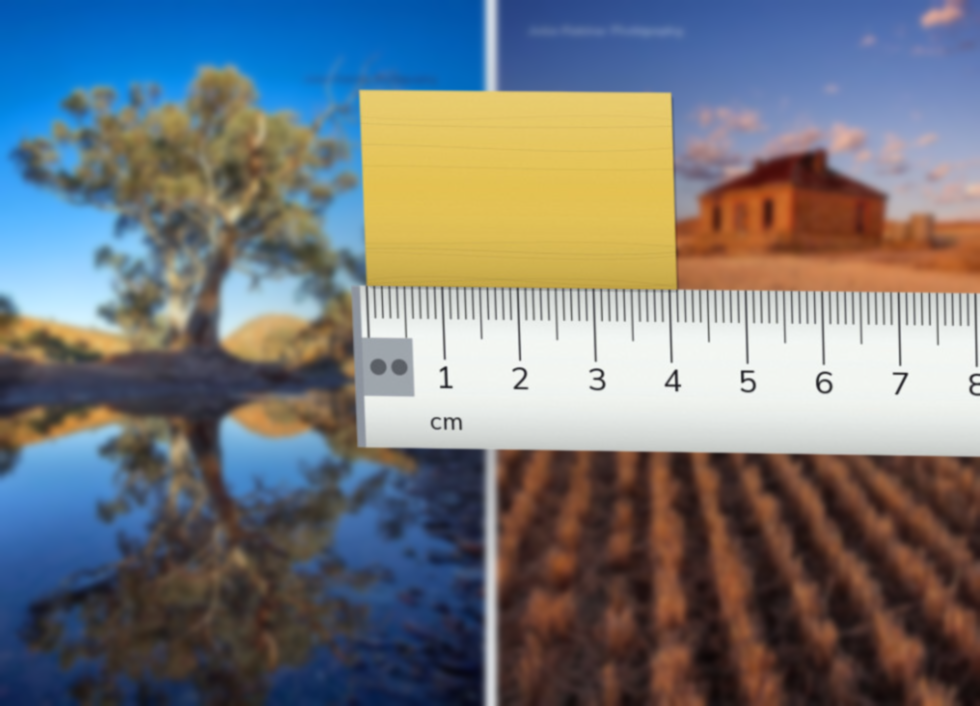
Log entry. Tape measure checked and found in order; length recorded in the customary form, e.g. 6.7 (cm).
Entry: 4.1 (cm)
